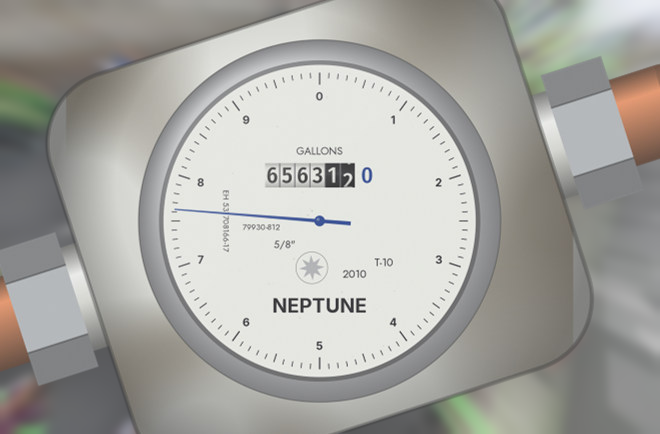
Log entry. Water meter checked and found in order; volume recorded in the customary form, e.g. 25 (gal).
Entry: 6563117.6 (gal)
